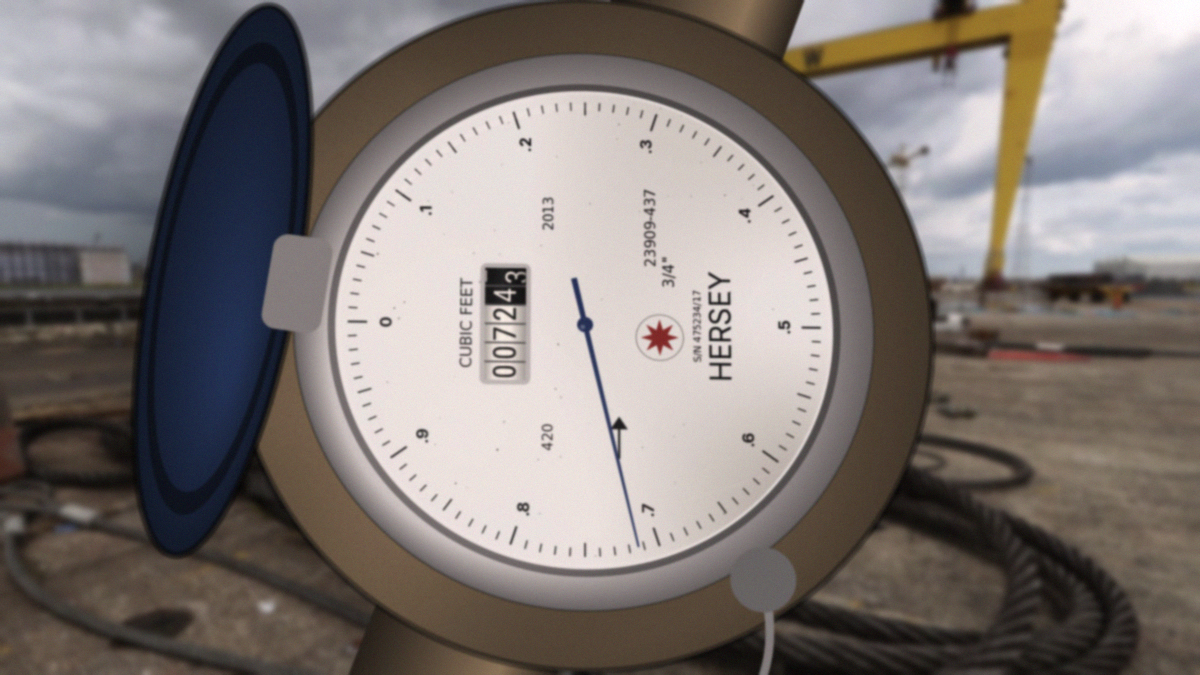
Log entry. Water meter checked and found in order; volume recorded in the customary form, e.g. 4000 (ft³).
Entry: 7242.71 (ft³)
